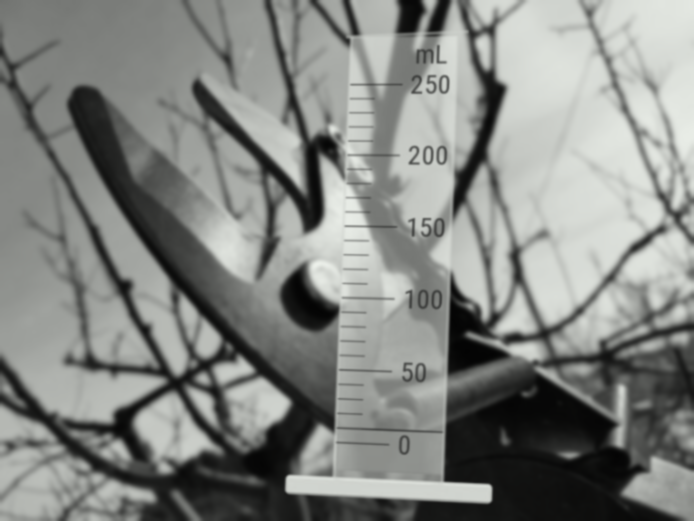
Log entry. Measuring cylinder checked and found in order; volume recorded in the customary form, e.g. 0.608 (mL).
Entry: 10 (mL)
